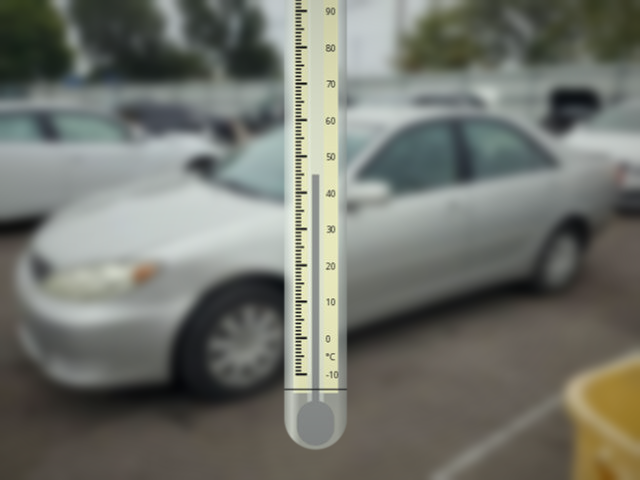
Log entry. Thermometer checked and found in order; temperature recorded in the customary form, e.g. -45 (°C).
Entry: 45 (°C)
